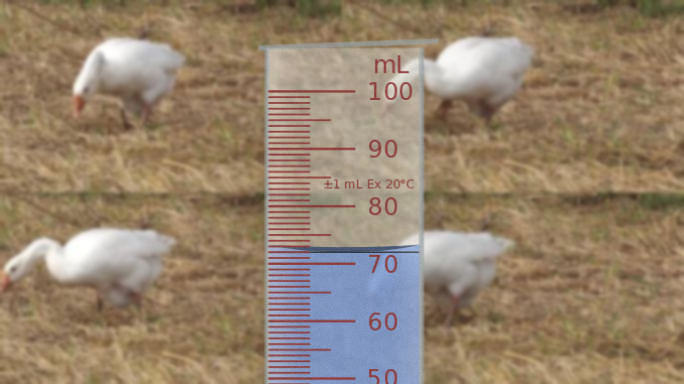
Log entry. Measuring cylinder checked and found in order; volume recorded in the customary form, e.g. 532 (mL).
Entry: 72 (mL)
